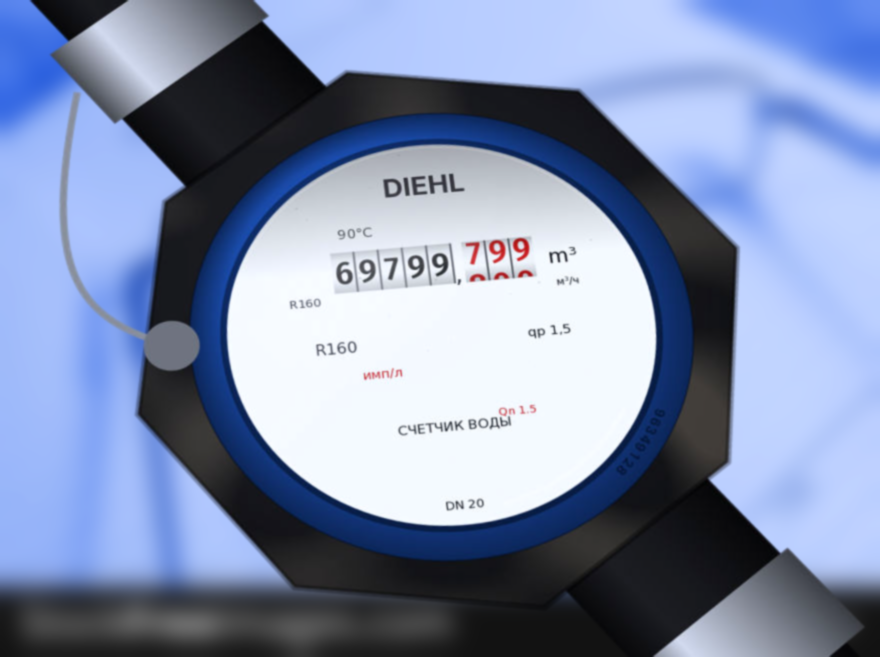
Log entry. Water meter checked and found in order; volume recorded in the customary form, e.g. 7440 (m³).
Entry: 69799.799 (m³)
